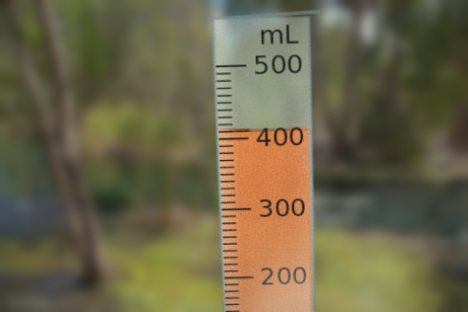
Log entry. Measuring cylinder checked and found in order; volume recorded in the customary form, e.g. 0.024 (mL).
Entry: 410 (mL)
